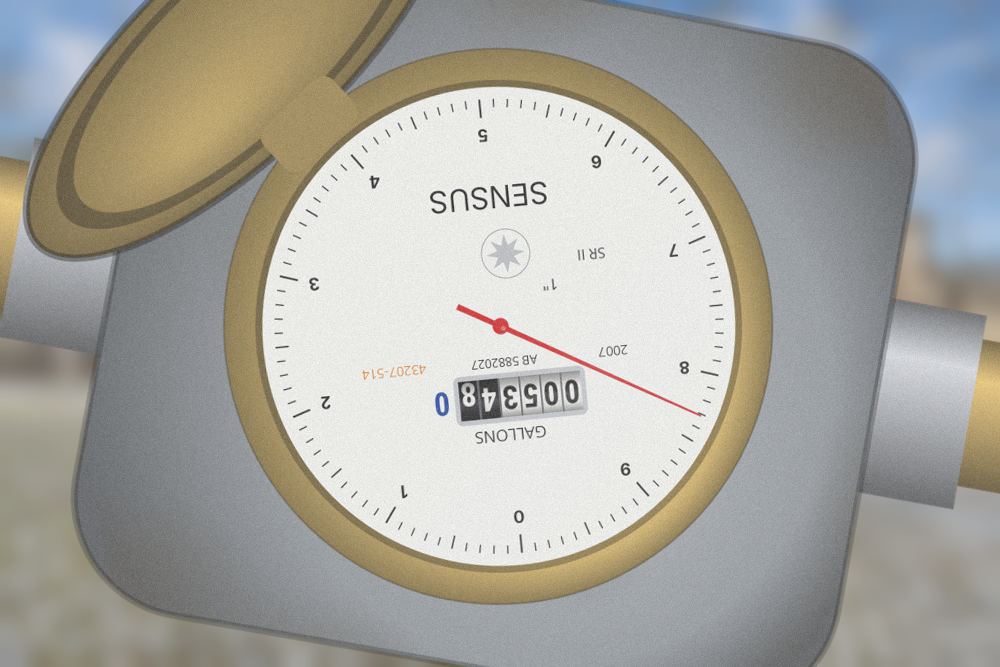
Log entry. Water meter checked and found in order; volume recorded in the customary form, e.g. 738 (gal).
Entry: 53478.3 (gal)
